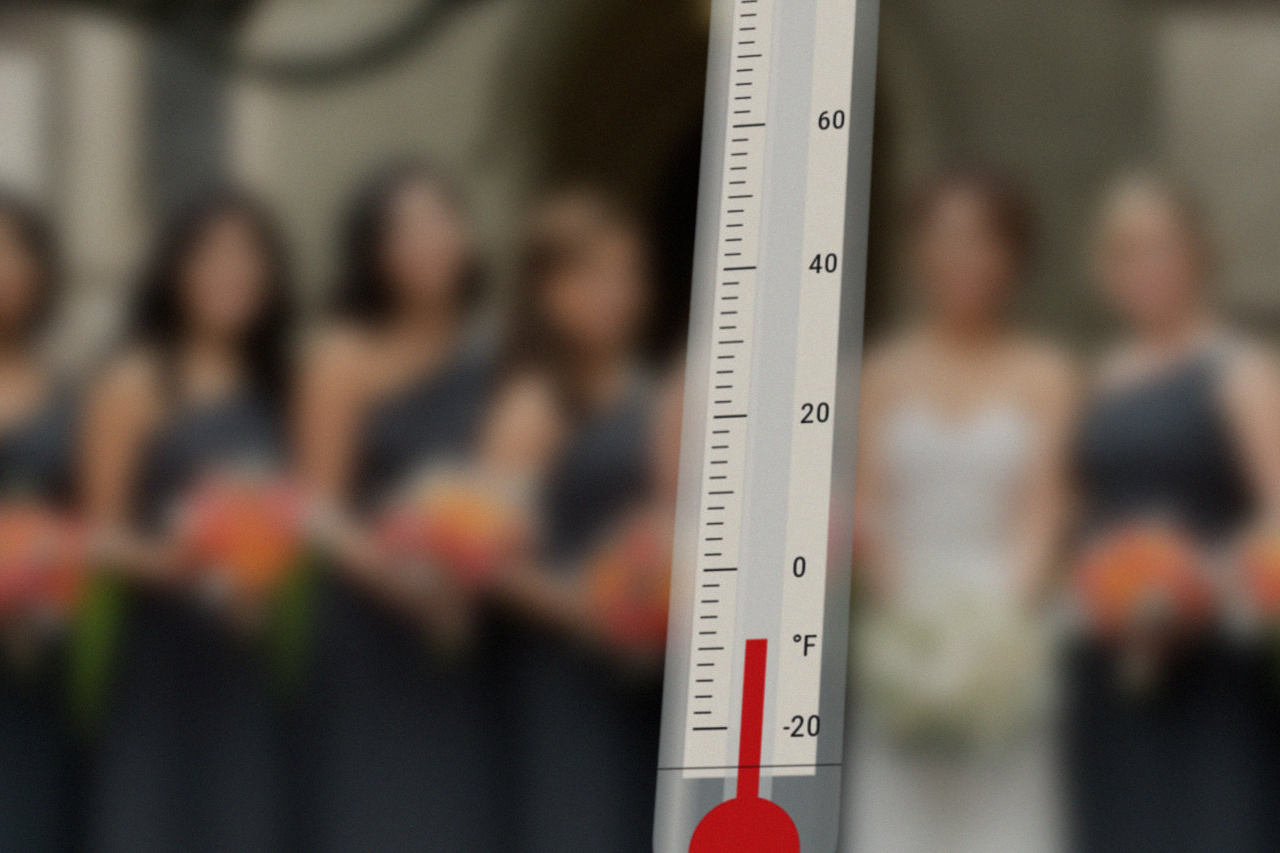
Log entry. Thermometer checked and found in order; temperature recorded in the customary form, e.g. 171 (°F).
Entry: -9 (°F)
